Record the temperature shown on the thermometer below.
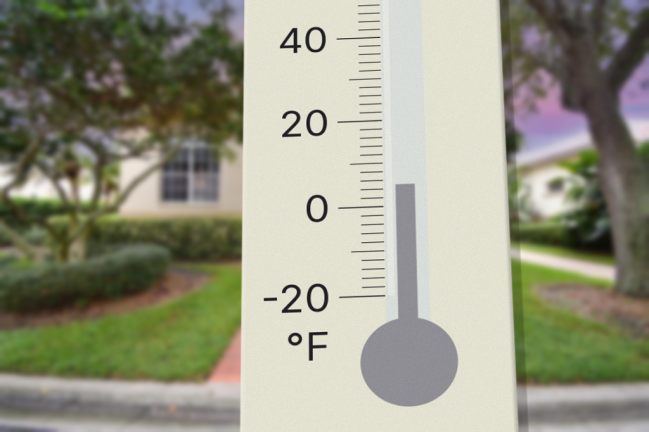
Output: 5 °F
